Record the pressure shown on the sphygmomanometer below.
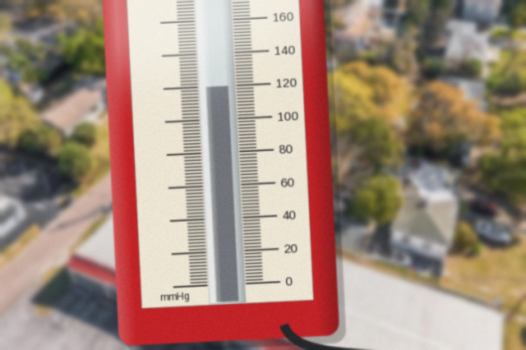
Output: 120 mmHg
